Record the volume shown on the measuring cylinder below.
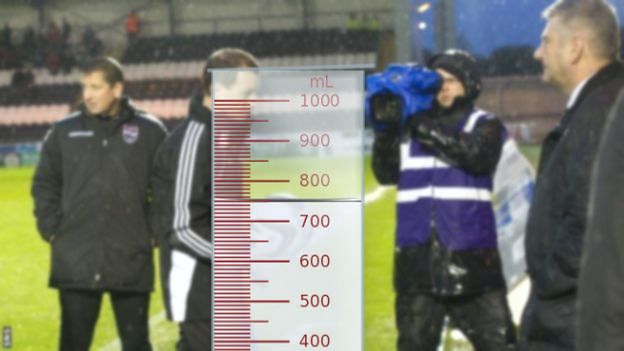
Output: 750 mL
